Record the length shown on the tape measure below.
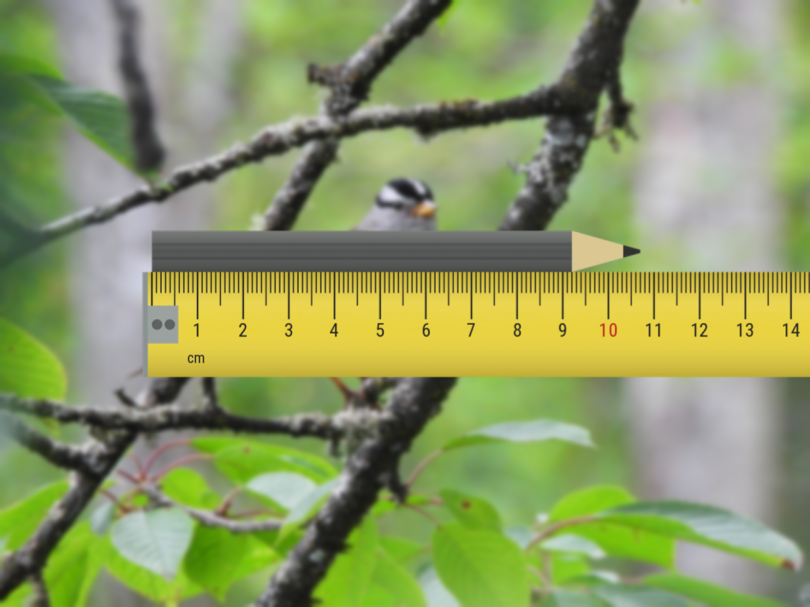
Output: 10.7 cm
